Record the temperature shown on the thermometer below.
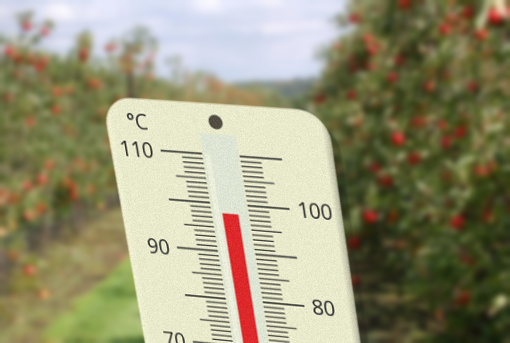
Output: 98 °C
